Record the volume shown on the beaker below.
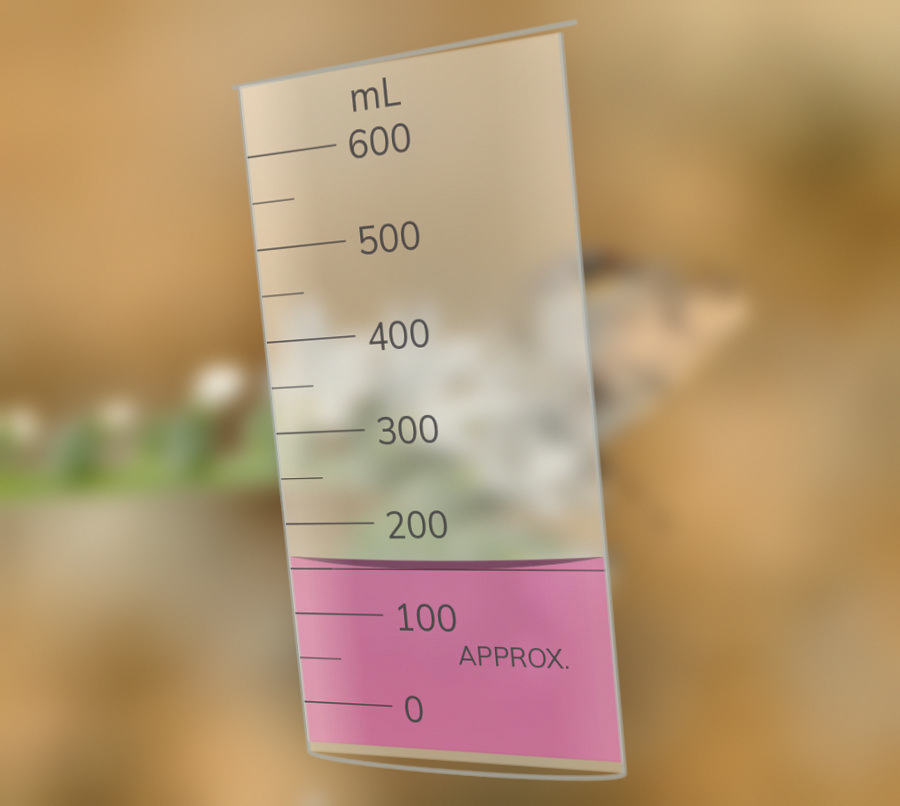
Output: 150 mL
